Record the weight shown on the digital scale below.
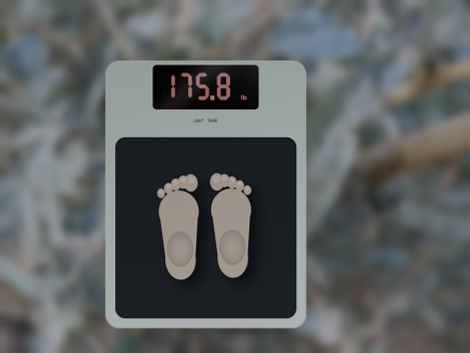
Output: 175.8 lb
